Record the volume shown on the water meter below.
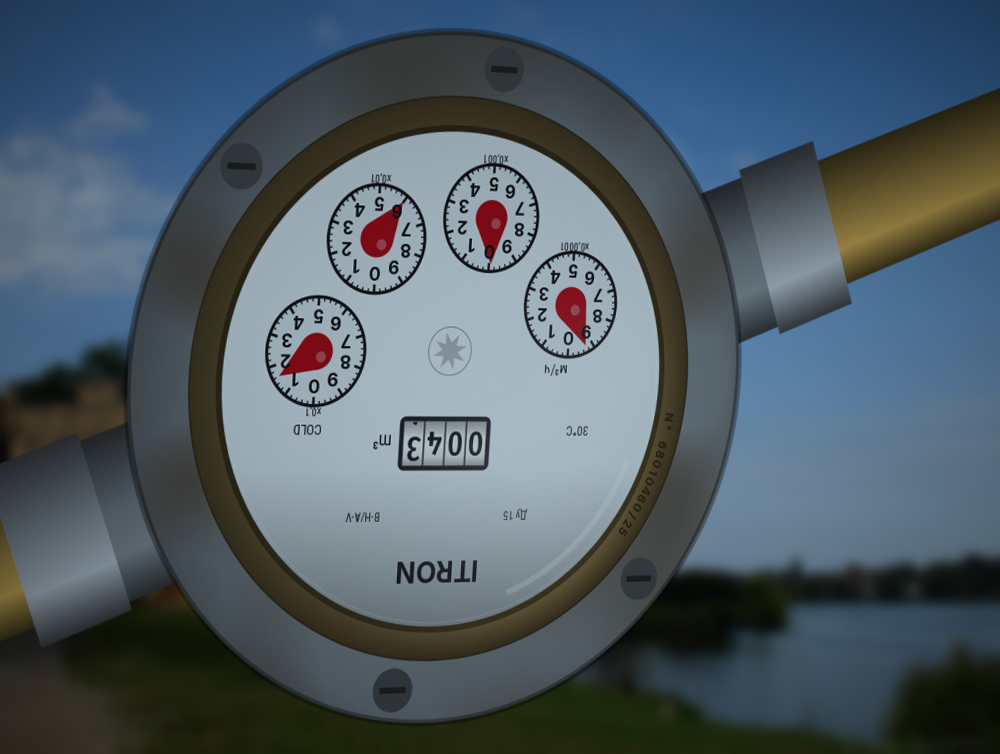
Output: 43.1599 m³
